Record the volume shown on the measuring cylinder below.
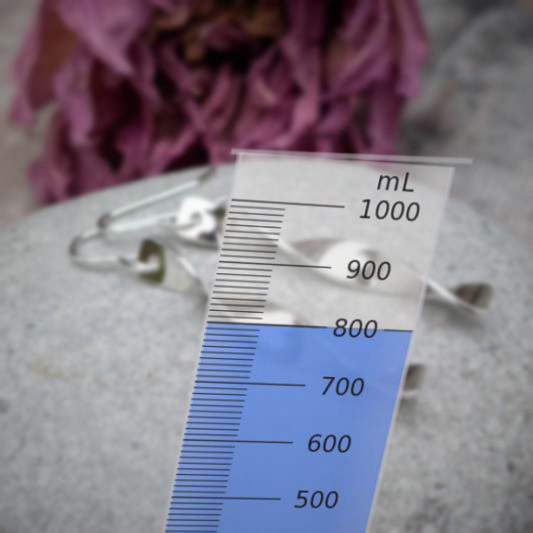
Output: 800 mL
